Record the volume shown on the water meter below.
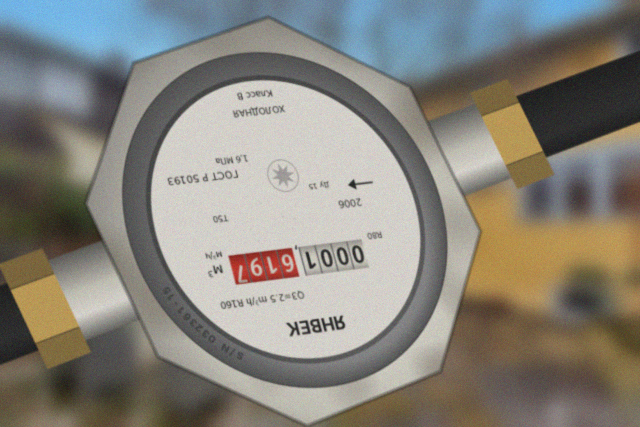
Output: 1.6197 m³
